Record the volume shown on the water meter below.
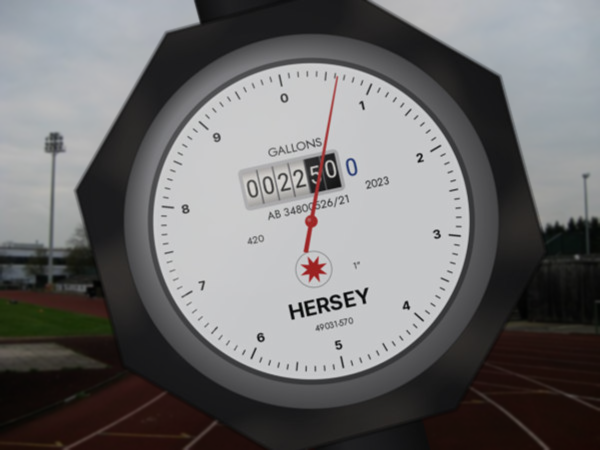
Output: 22500.6 gal
